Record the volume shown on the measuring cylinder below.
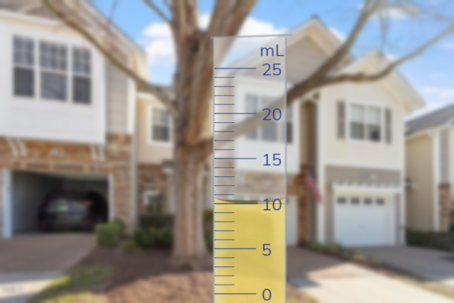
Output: 10 mL
